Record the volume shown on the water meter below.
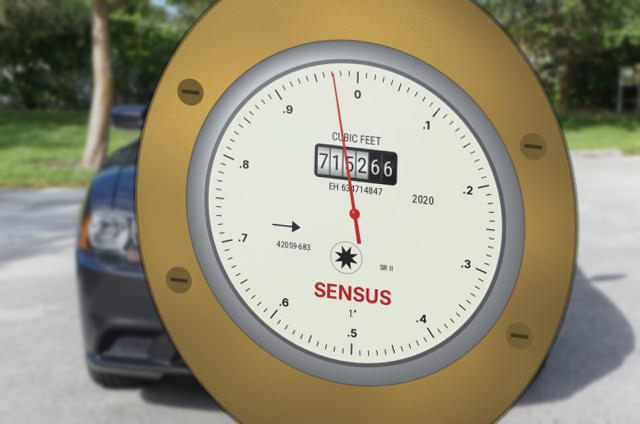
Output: 715265.97 ft³
